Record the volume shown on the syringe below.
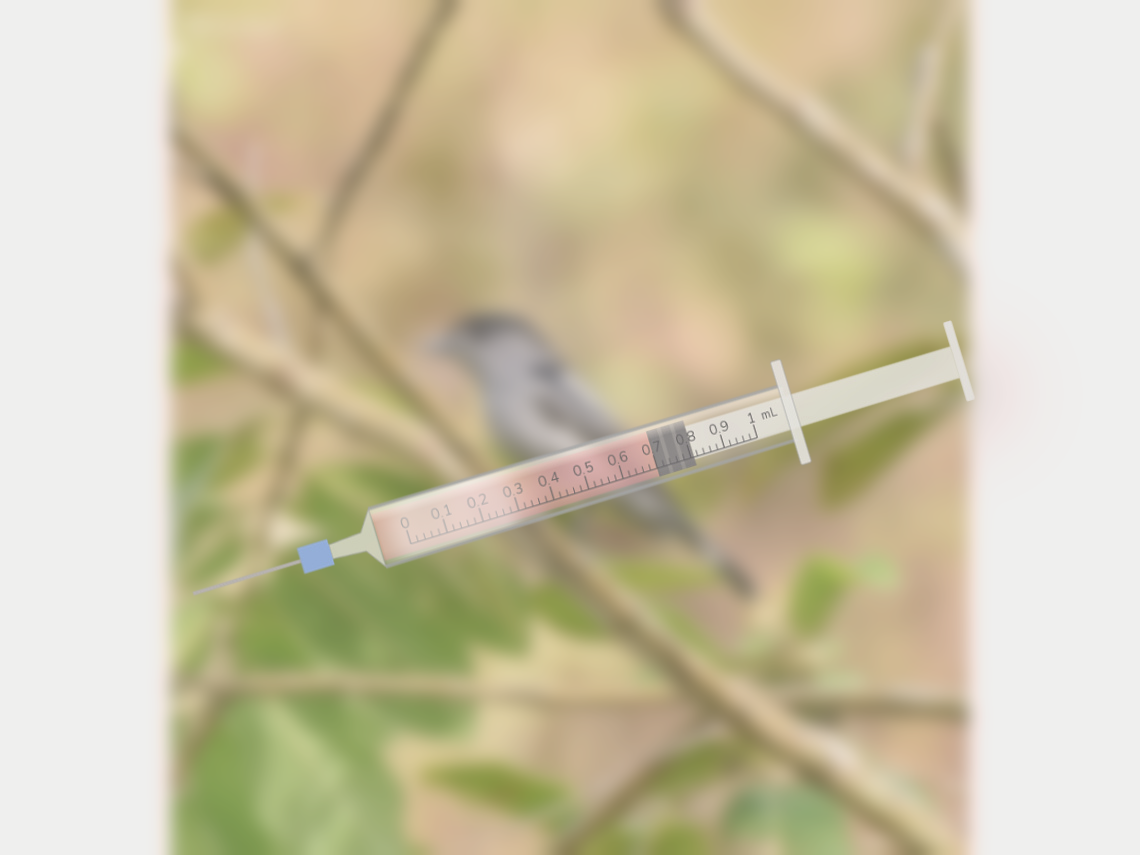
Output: 0.7 mL
